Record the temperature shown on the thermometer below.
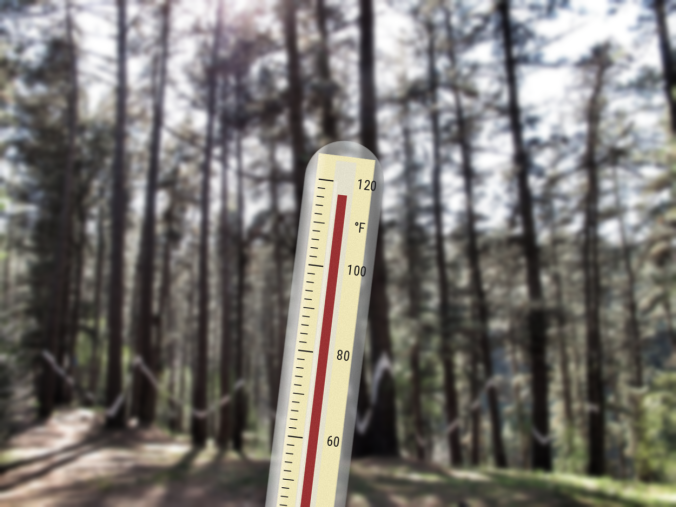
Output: 117 °F
